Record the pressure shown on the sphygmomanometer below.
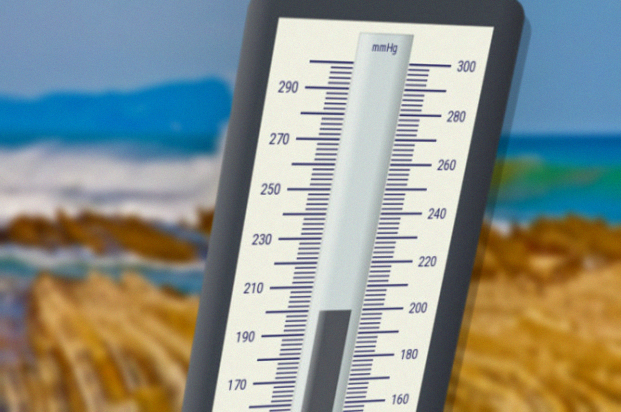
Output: 200 mmHg
